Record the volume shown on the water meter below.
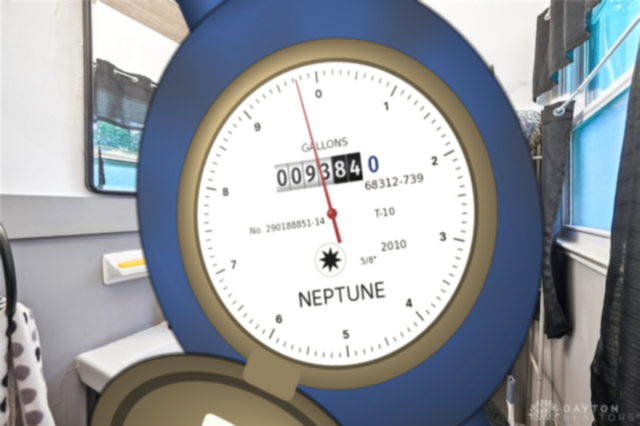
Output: 93839.7 gal
